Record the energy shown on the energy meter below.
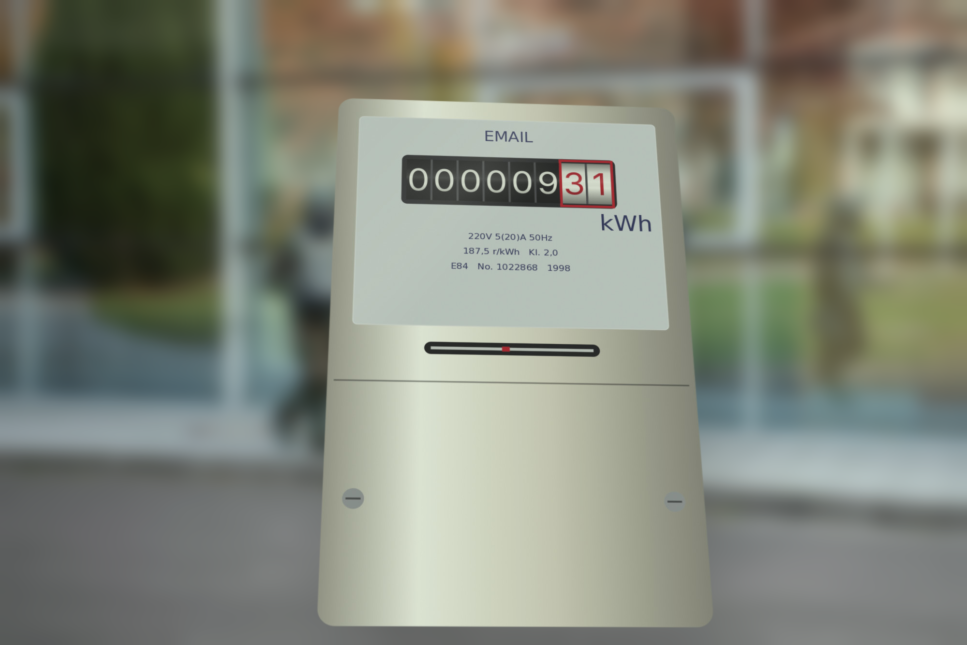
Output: 9.31 kWh
